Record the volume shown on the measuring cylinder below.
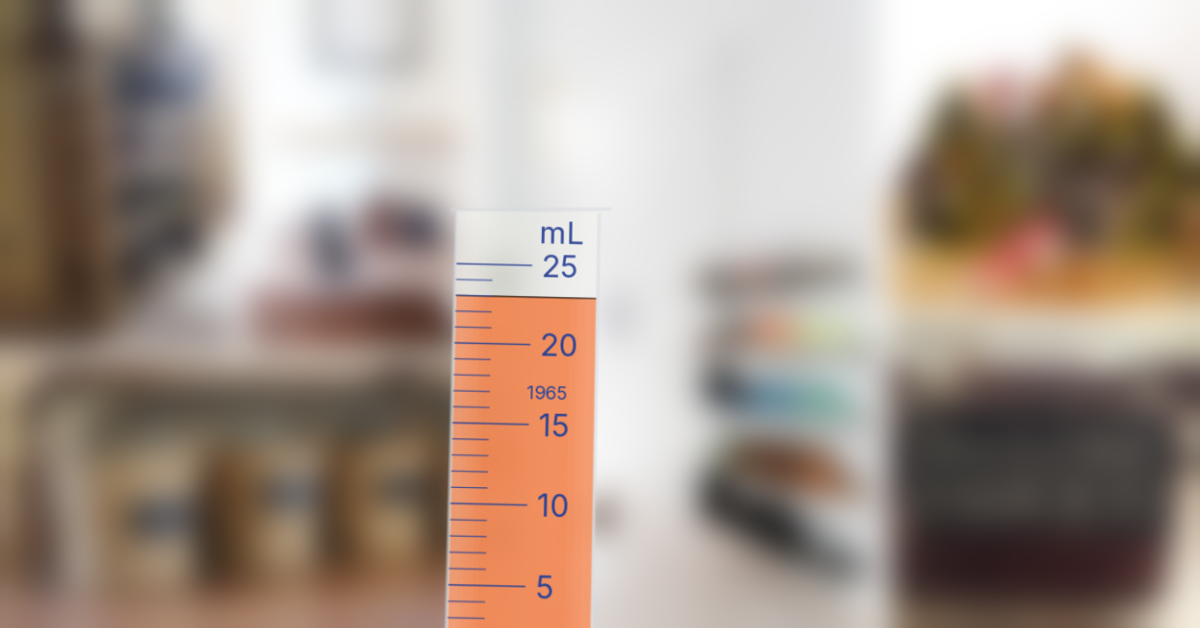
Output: 23 mL
